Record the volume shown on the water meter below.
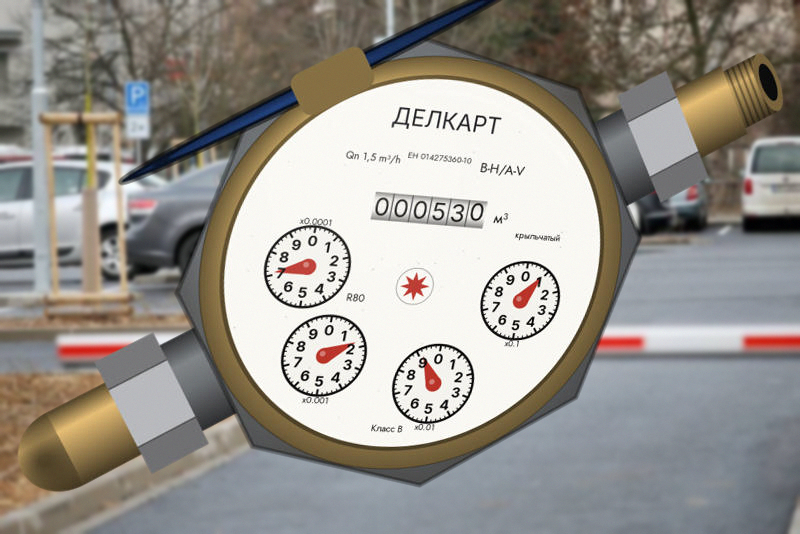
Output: 530.0917 m³
